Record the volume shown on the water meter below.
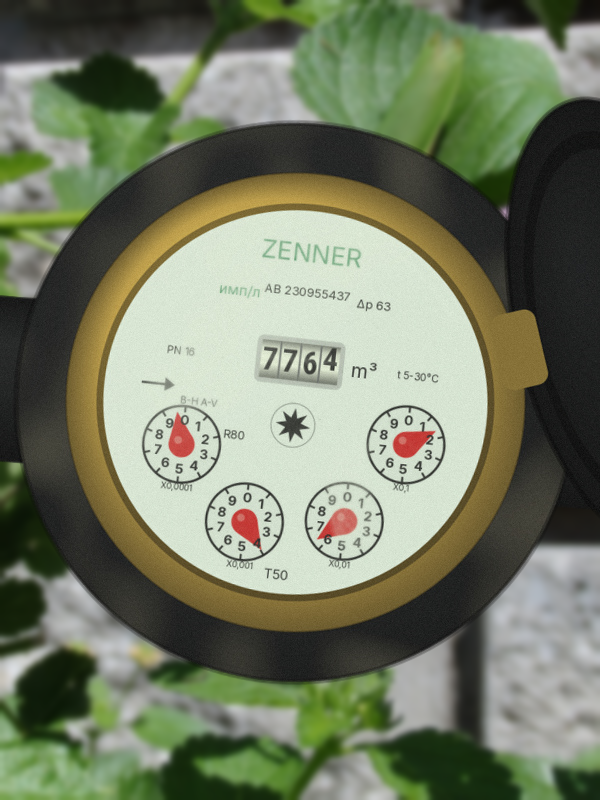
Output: 7764.1639 m³
